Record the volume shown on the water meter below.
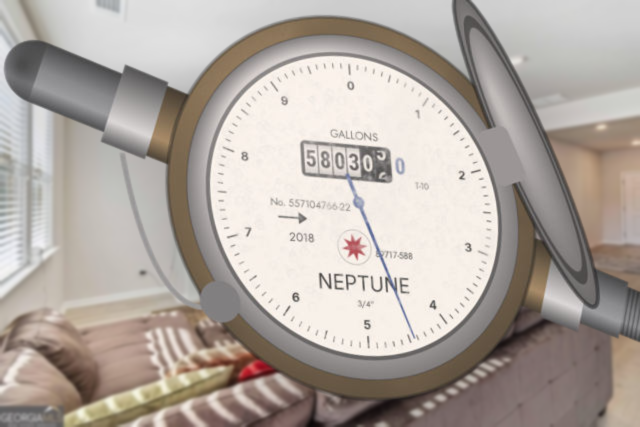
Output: 5803054.4 gal
